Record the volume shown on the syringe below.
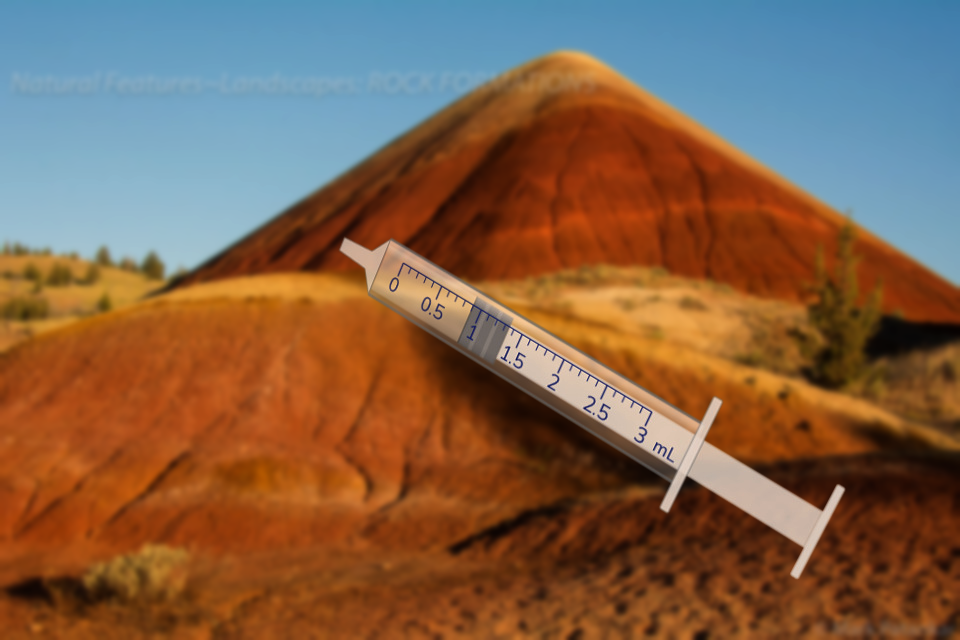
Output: 0.9 mL
